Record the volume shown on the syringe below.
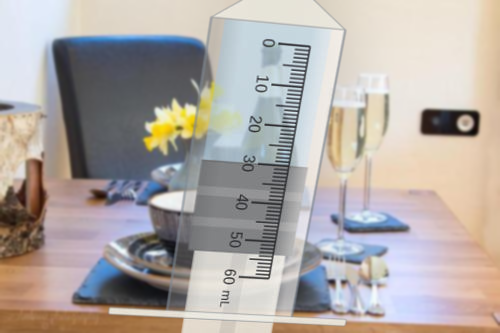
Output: 30 mL
